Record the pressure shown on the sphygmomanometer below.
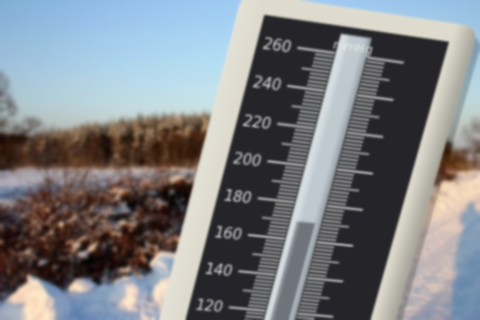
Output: 170 mmHg
